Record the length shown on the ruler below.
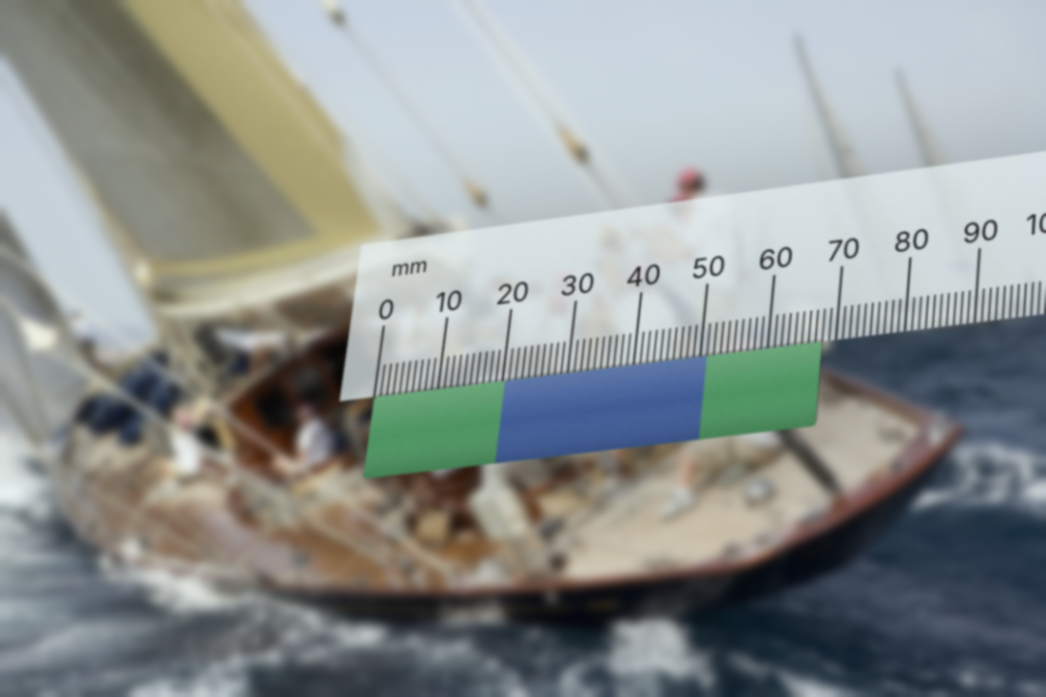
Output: 68 mm
